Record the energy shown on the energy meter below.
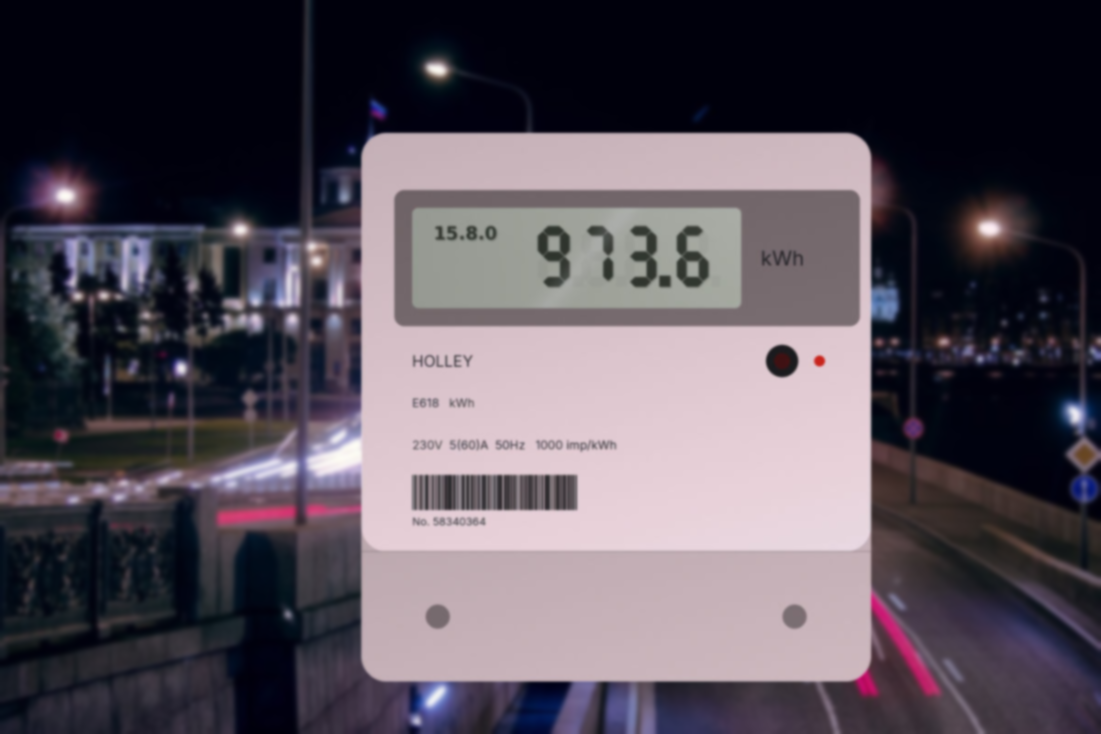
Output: 973.6 kWh
